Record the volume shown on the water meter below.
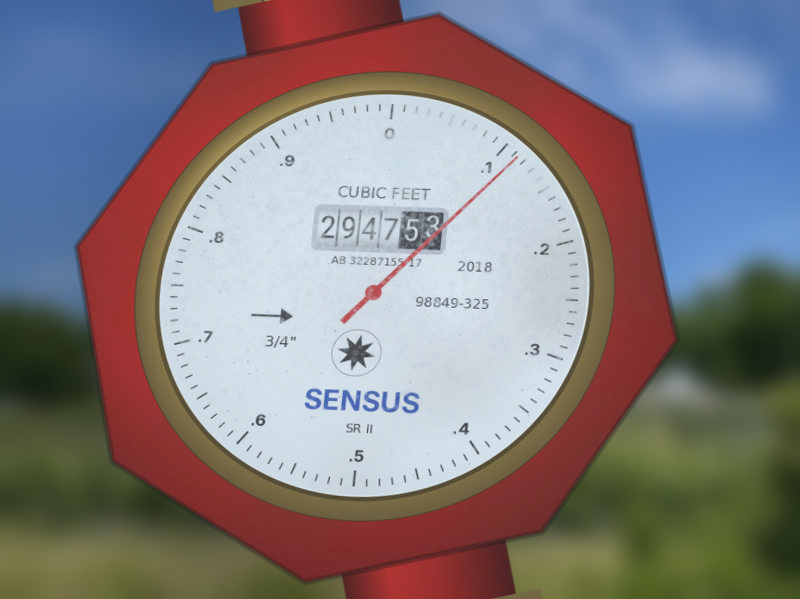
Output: 294753.11 ft³
